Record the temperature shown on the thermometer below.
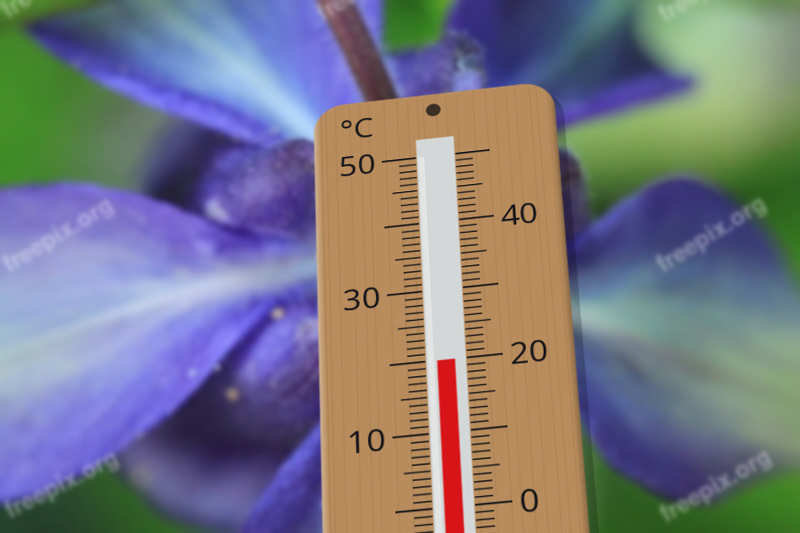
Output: 20 °C
